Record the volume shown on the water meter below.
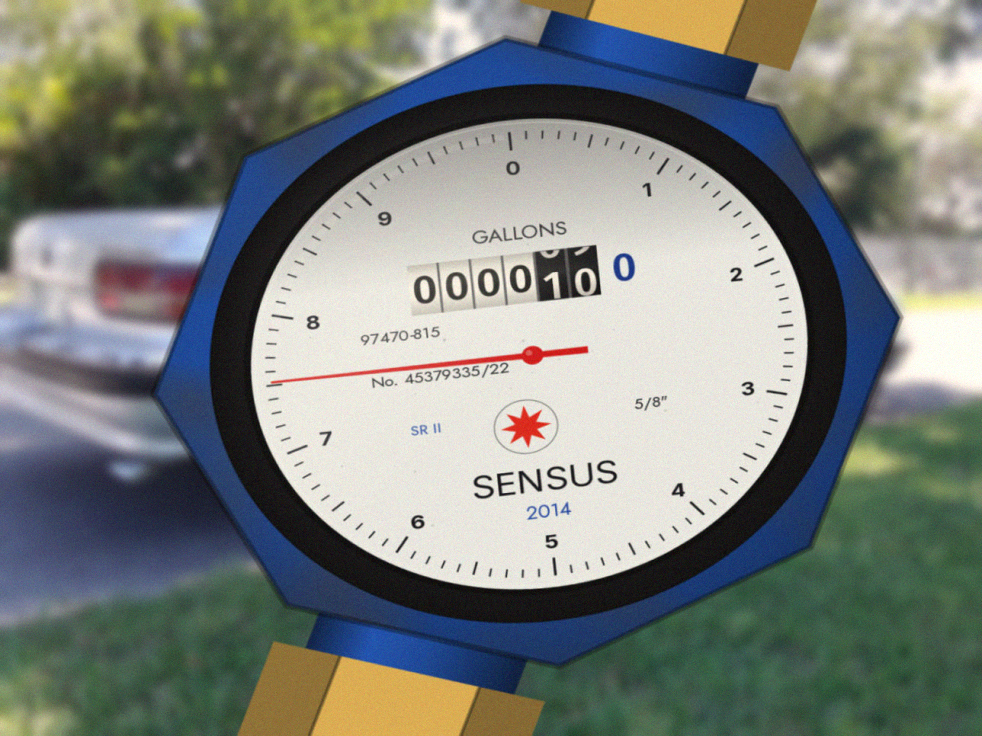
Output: 97.5 gal
